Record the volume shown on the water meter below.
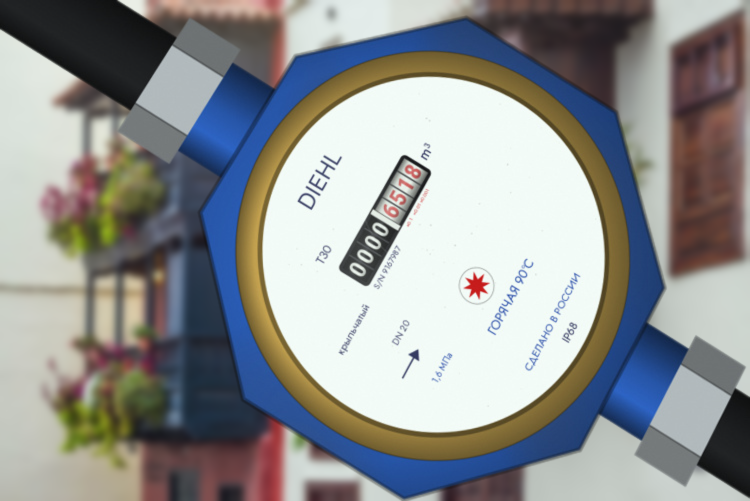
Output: 0.6518 m³
